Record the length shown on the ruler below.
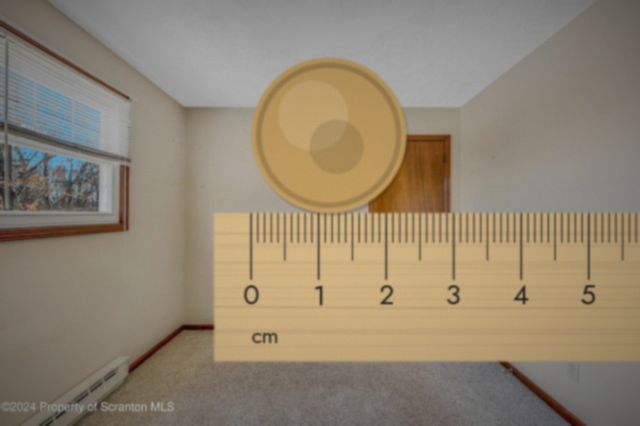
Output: 2.3 cm
